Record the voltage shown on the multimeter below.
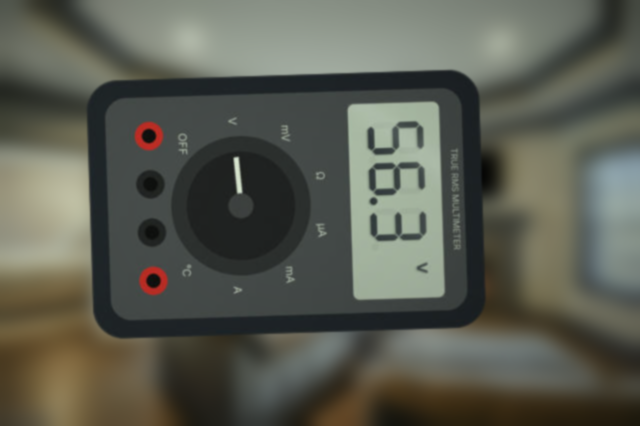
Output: 56.3 V
